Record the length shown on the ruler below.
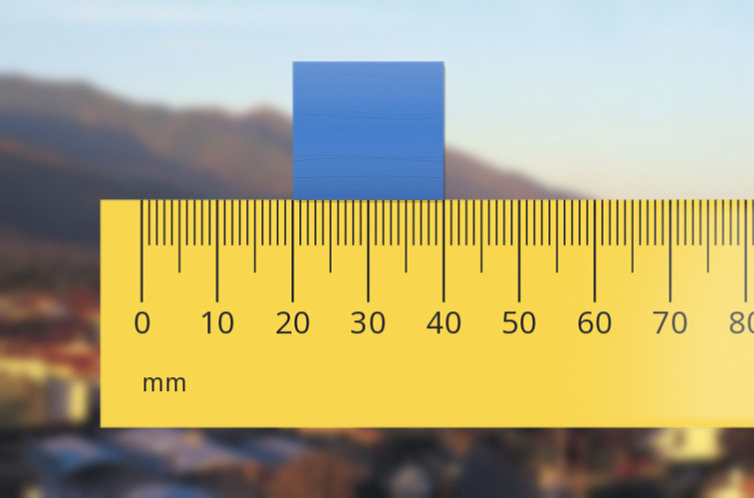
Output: 20 mm
